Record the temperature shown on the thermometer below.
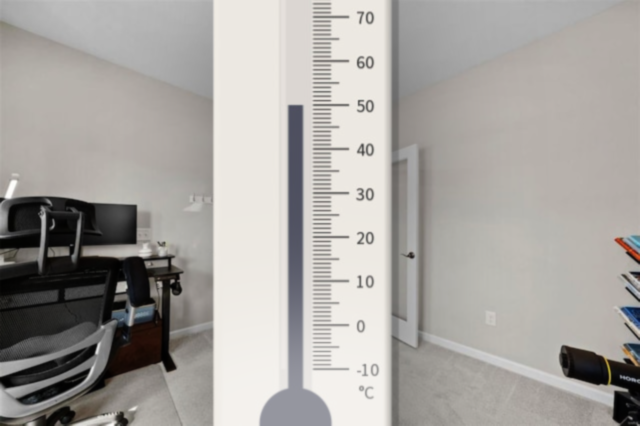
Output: 50 °C
